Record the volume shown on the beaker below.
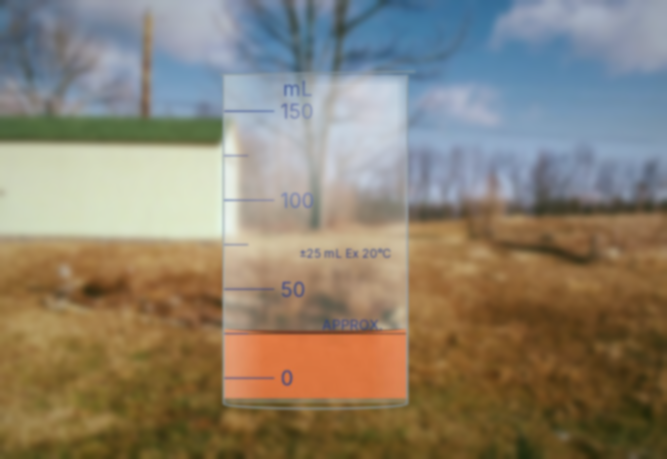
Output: 25 mL
